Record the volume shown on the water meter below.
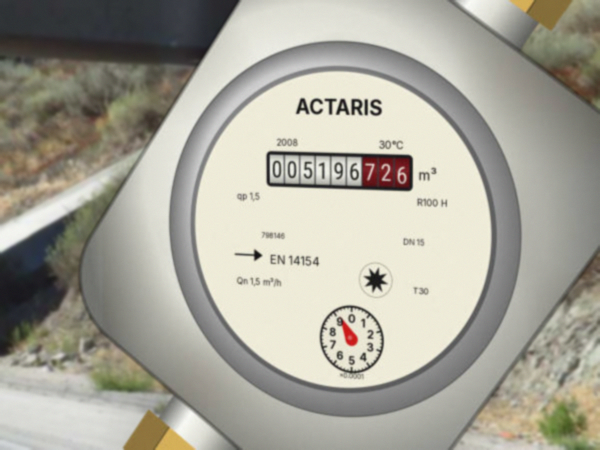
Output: 5196.7259 m³
